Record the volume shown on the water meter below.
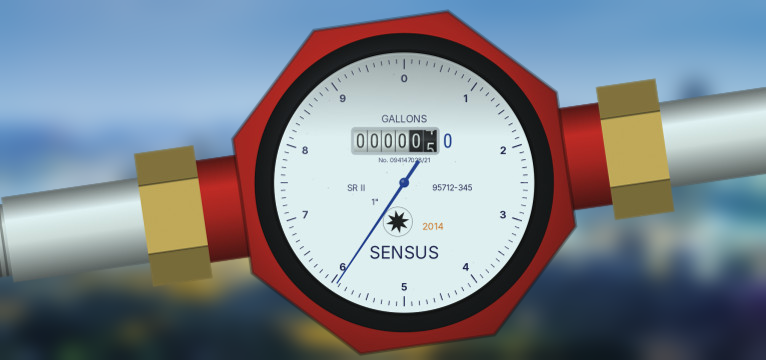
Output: 45.9 gal
